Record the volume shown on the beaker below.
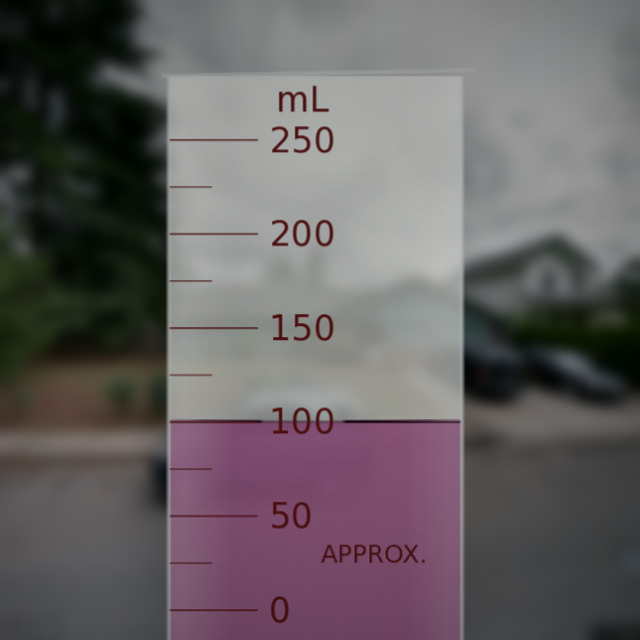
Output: 100 mL
